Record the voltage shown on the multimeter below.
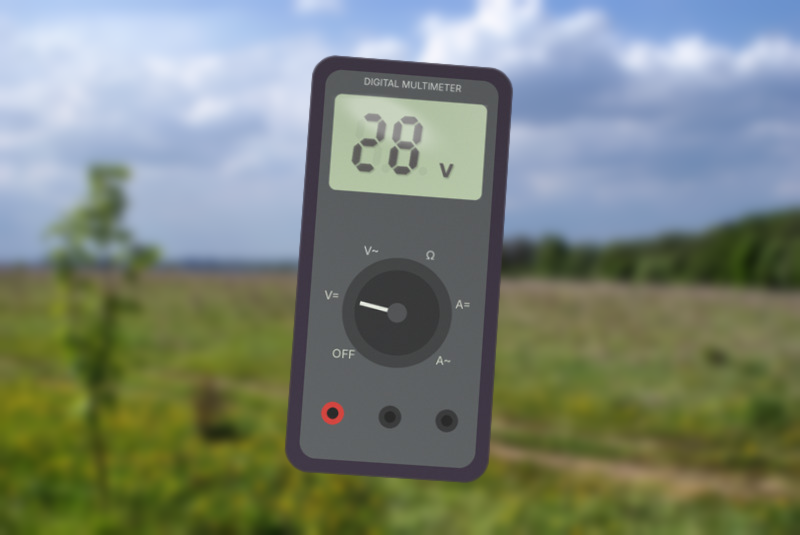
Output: 28 V
